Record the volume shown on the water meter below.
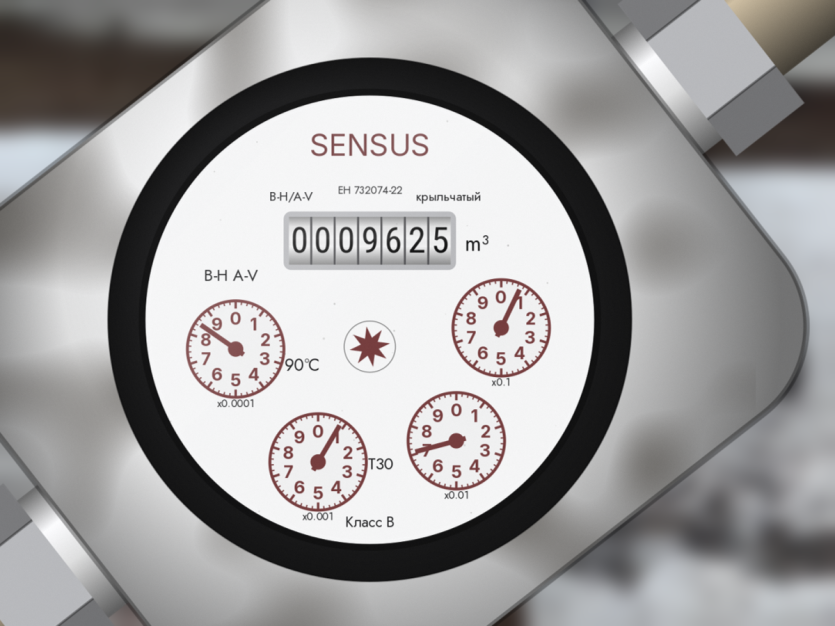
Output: 9625.0708 m³
